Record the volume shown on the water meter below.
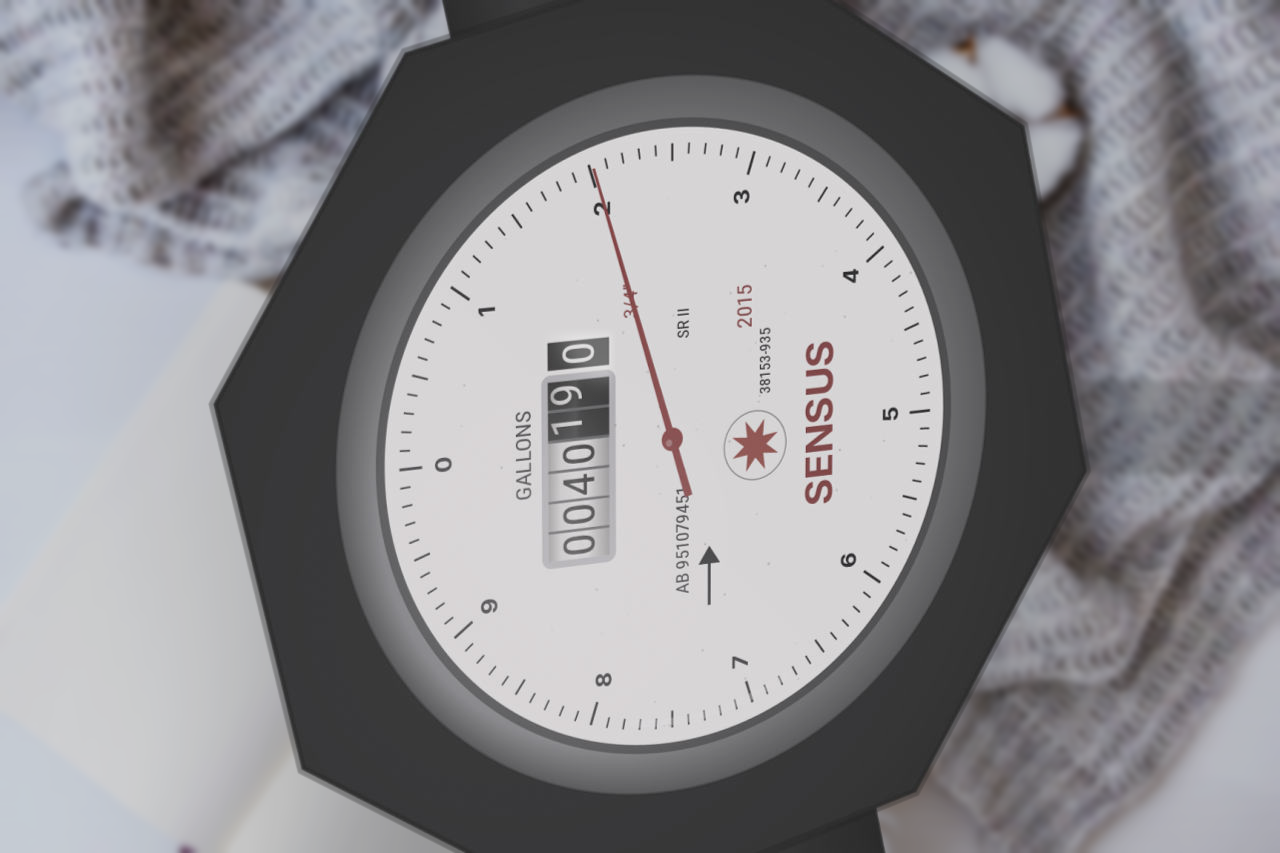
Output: 40192.0 gal
